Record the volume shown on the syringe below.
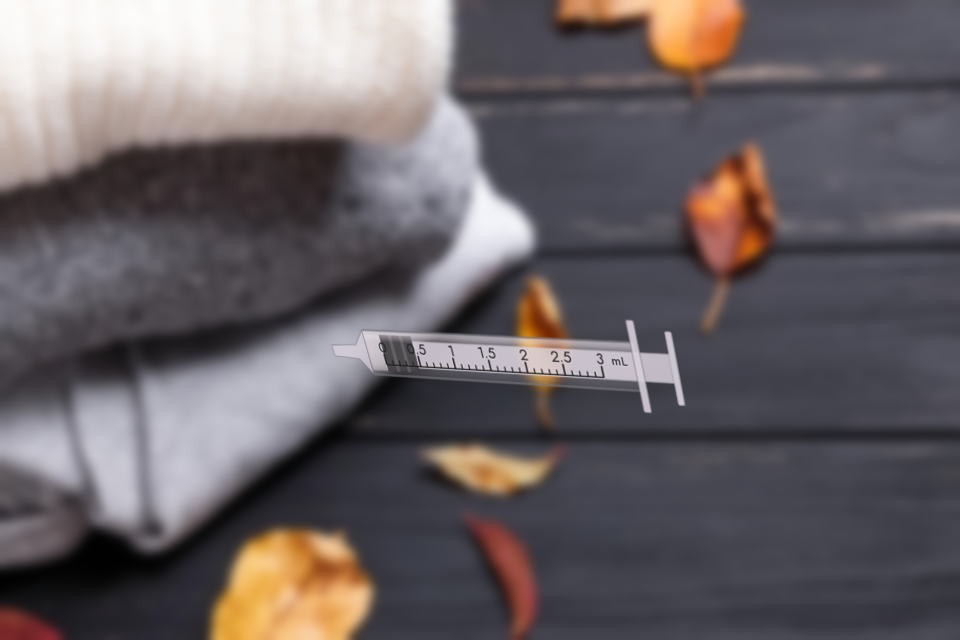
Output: 0 mL
